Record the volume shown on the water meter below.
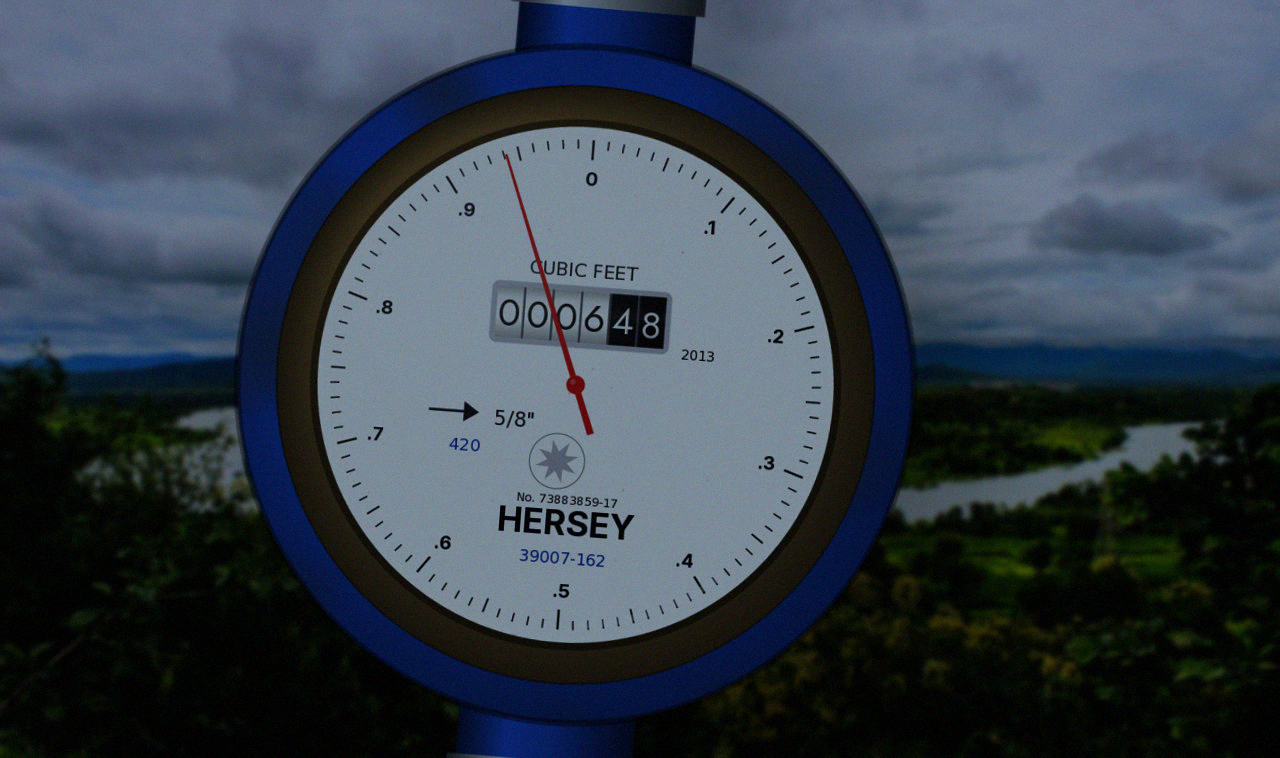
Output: 647.94 ft³
